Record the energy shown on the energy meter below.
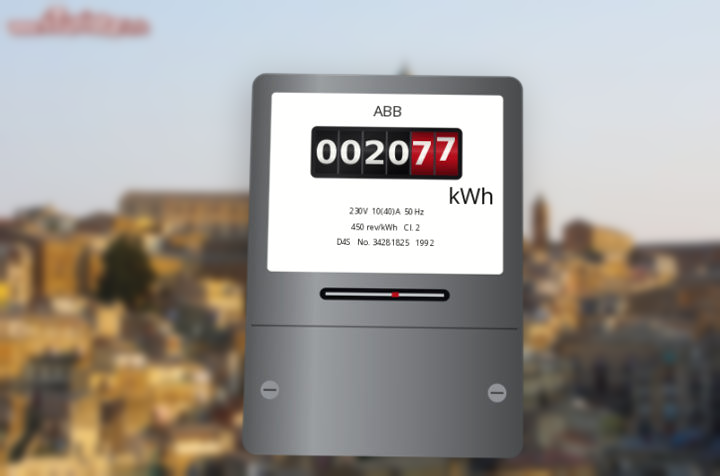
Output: 20.77 kWh
